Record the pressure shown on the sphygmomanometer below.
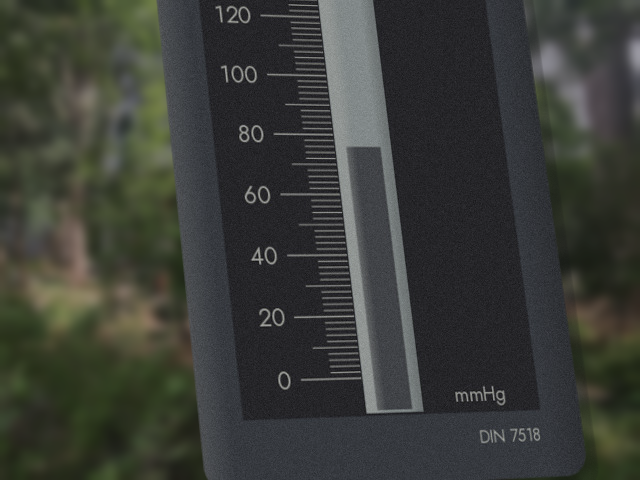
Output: 76 mmHg
